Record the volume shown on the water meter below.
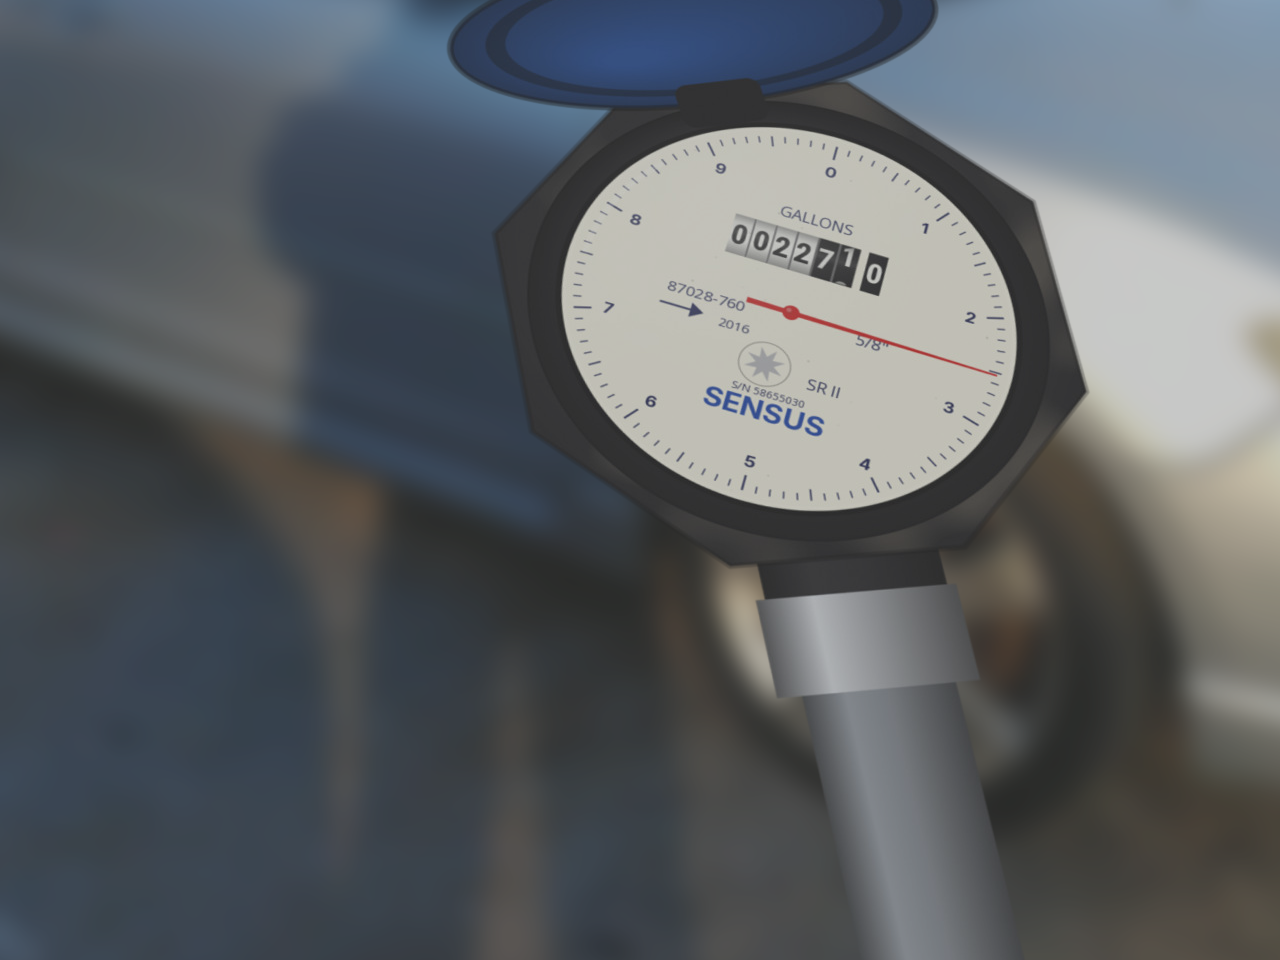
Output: 22712.5 gal
